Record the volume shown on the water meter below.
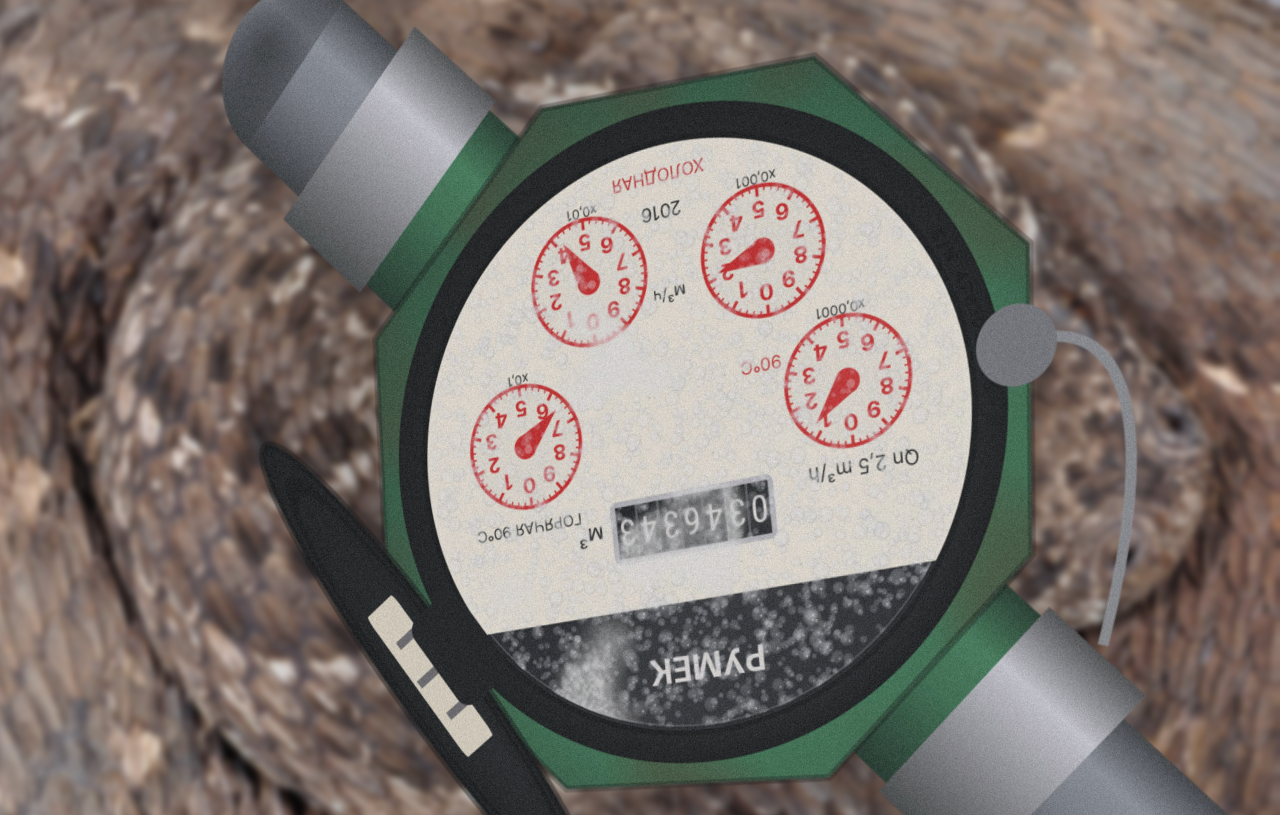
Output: 346343.6421 m³
